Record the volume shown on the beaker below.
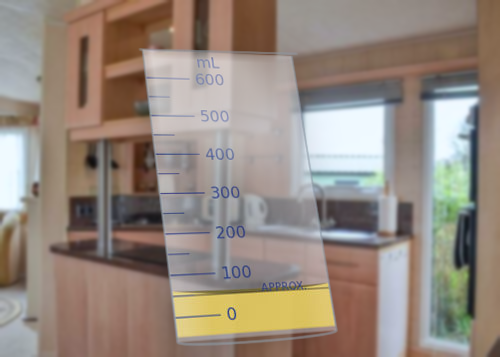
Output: 50 mL
